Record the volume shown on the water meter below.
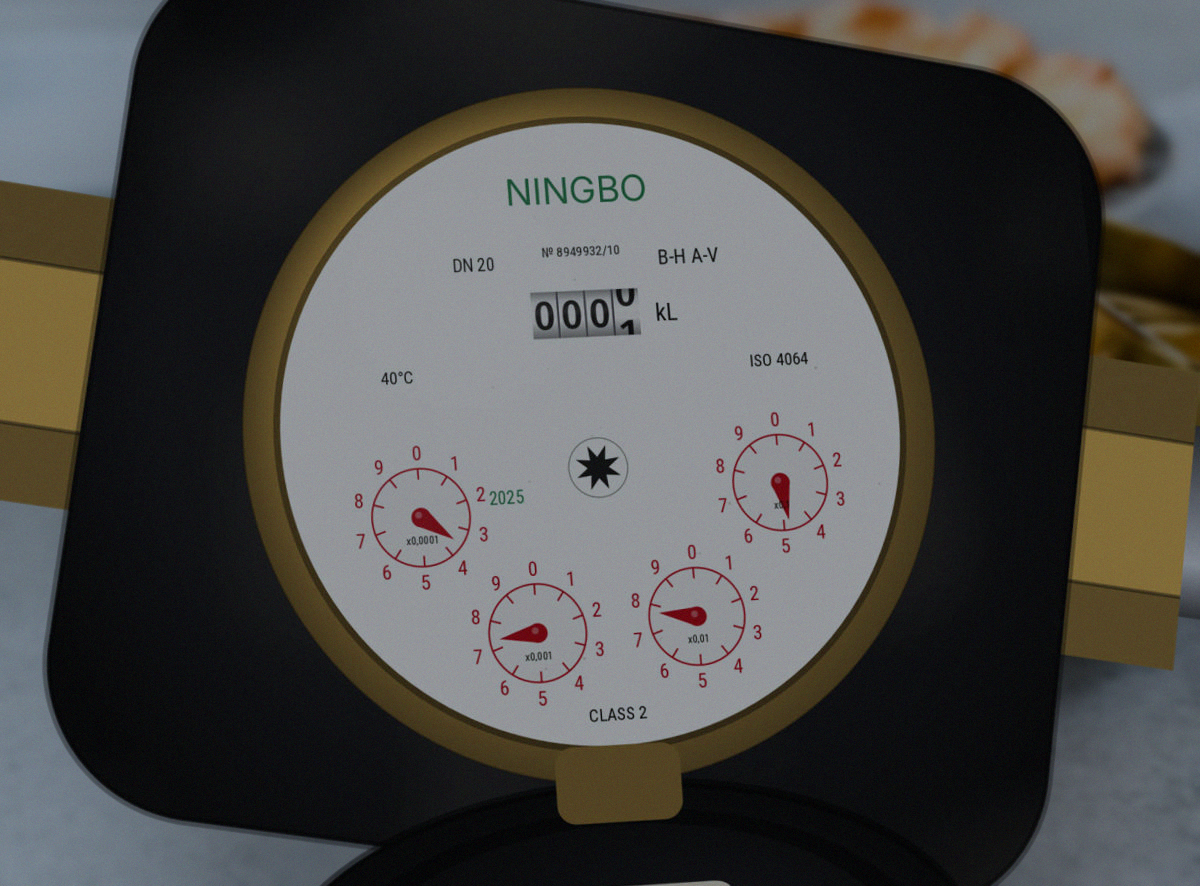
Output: 0.4773 kL
